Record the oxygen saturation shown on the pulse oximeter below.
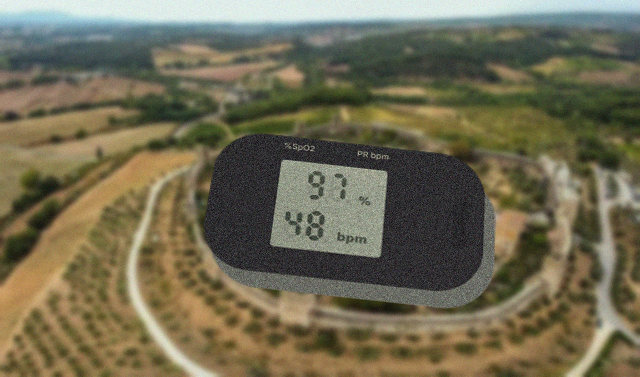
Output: 97 %
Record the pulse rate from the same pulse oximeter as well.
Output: 48 bpm
